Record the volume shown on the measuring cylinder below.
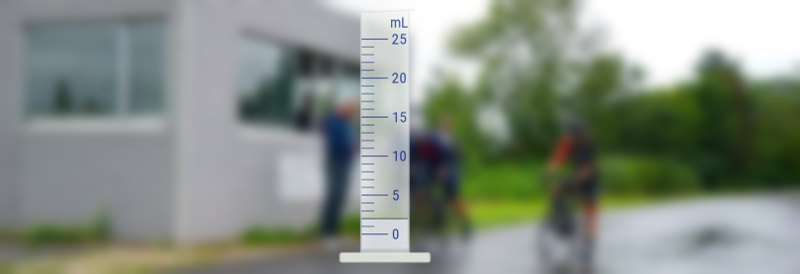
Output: 2 mL
